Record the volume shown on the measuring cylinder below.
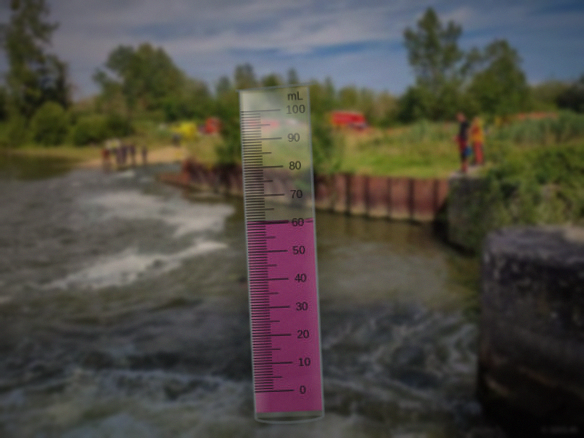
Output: 60 mL
